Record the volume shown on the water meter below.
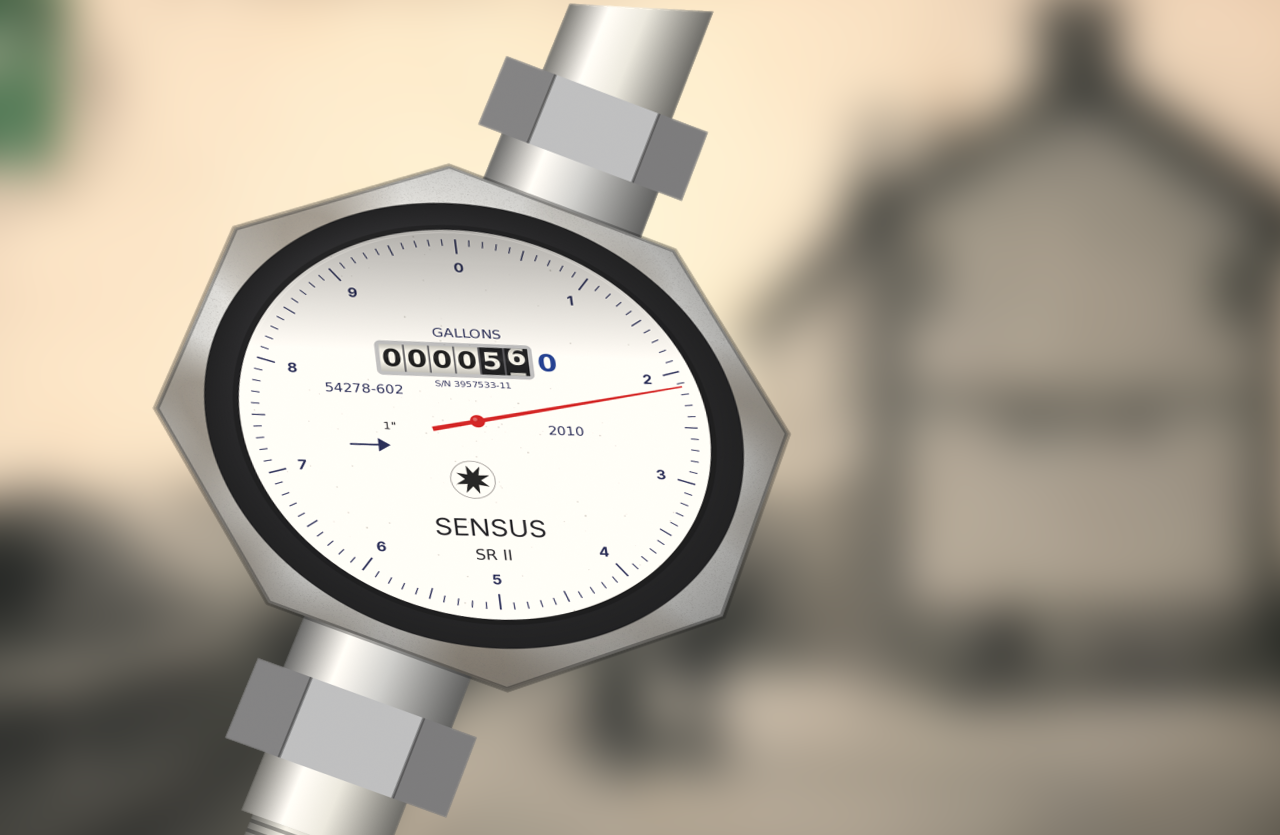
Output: 562.1 gal
